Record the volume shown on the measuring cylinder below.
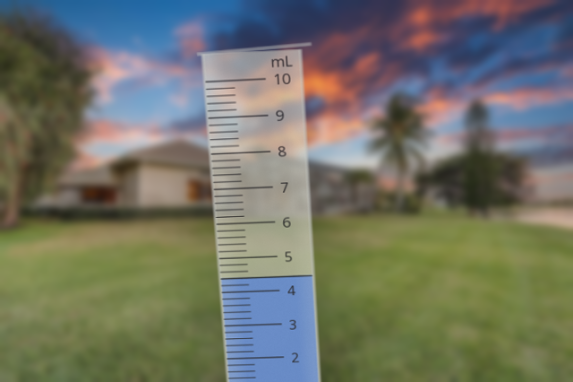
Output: 4.4 mL
